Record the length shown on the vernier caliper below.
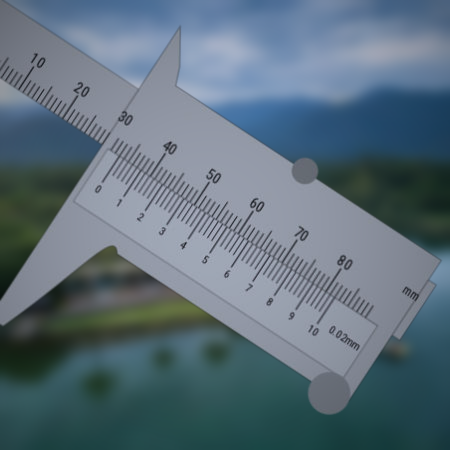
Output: 33.0 mm
